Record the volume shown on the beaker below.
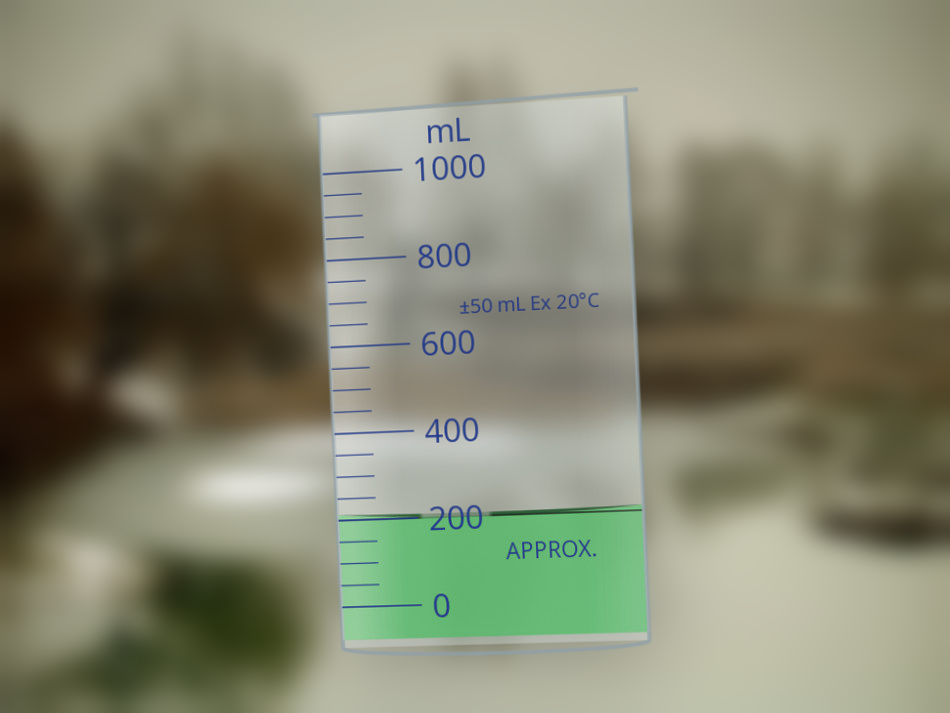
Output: 200 mL
